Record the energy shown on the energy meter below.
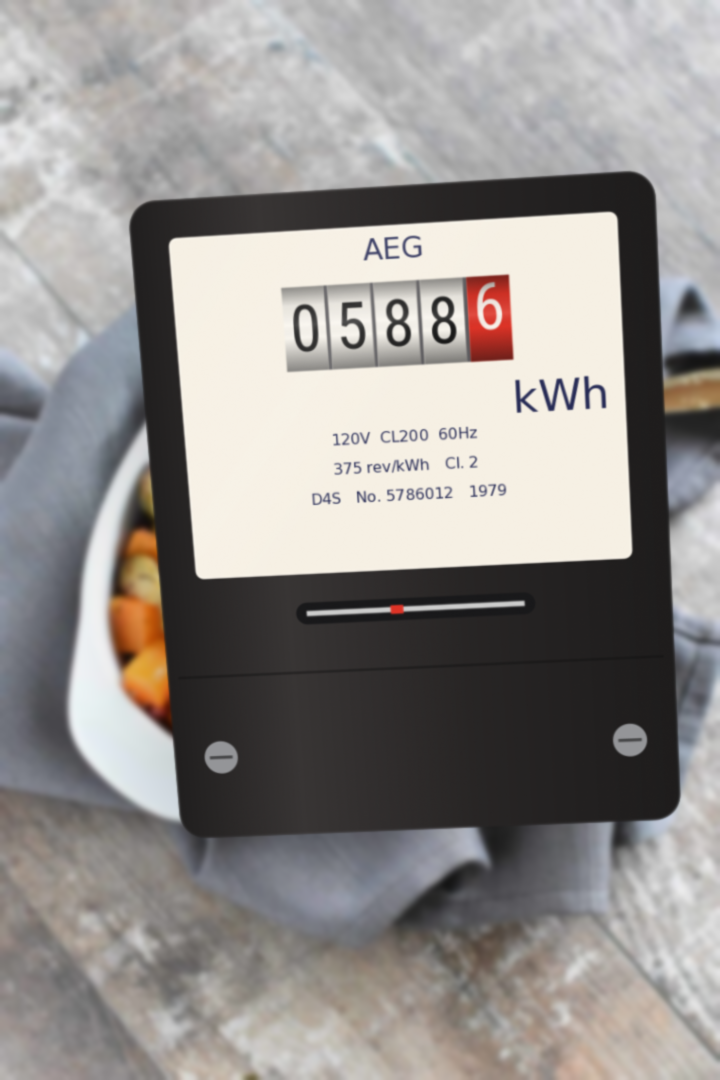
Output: 588.6 kWh
